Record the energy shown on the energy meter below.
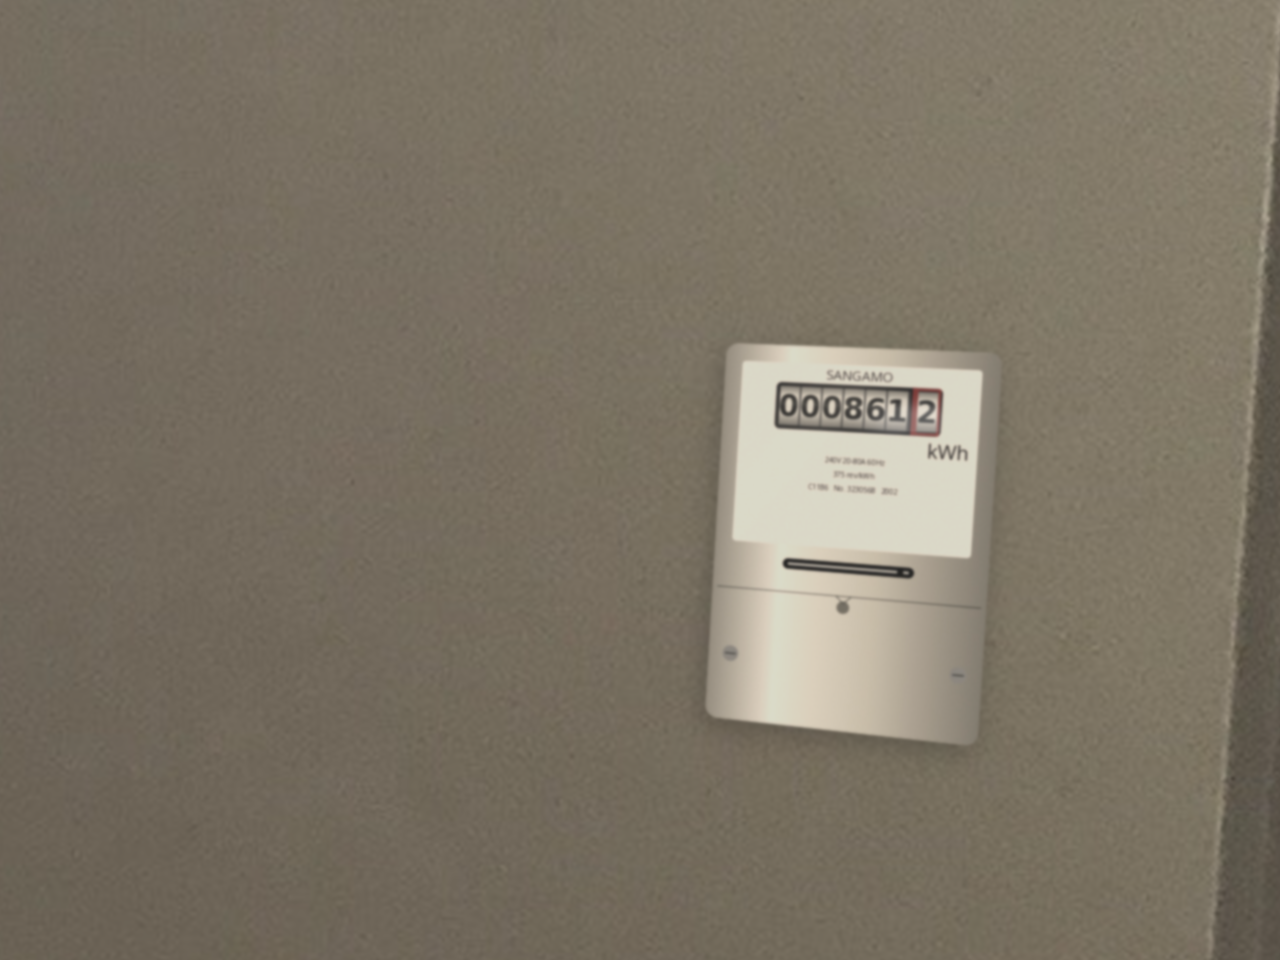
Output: 861.2 kWh
